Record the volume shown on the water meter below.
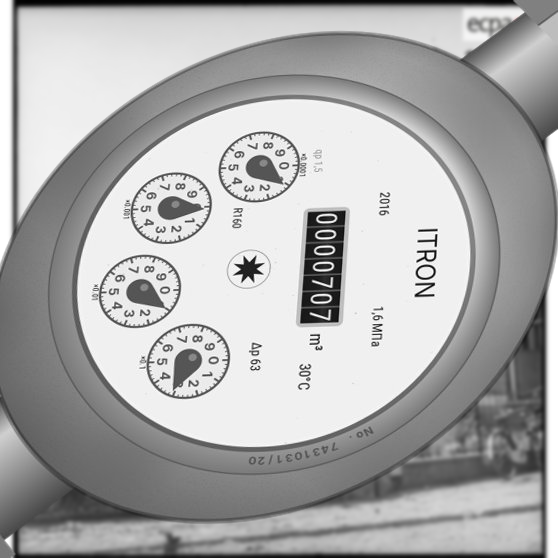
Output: 707.3101 m³
